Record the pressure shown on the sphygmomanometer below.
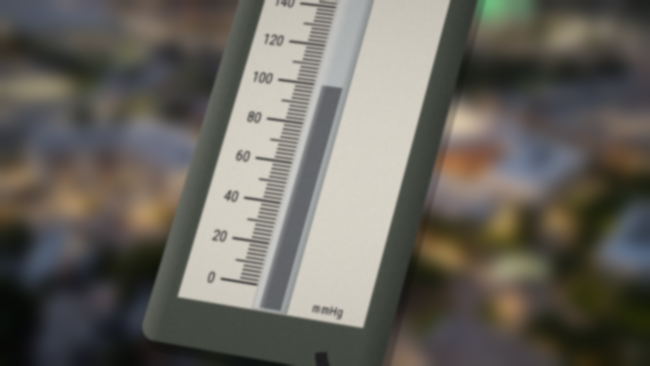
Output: 100 mmHg
